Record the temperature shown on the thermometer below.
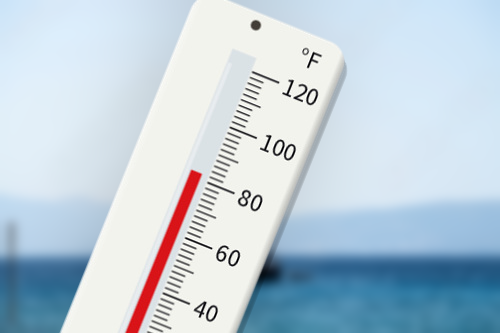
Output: 82 °F
